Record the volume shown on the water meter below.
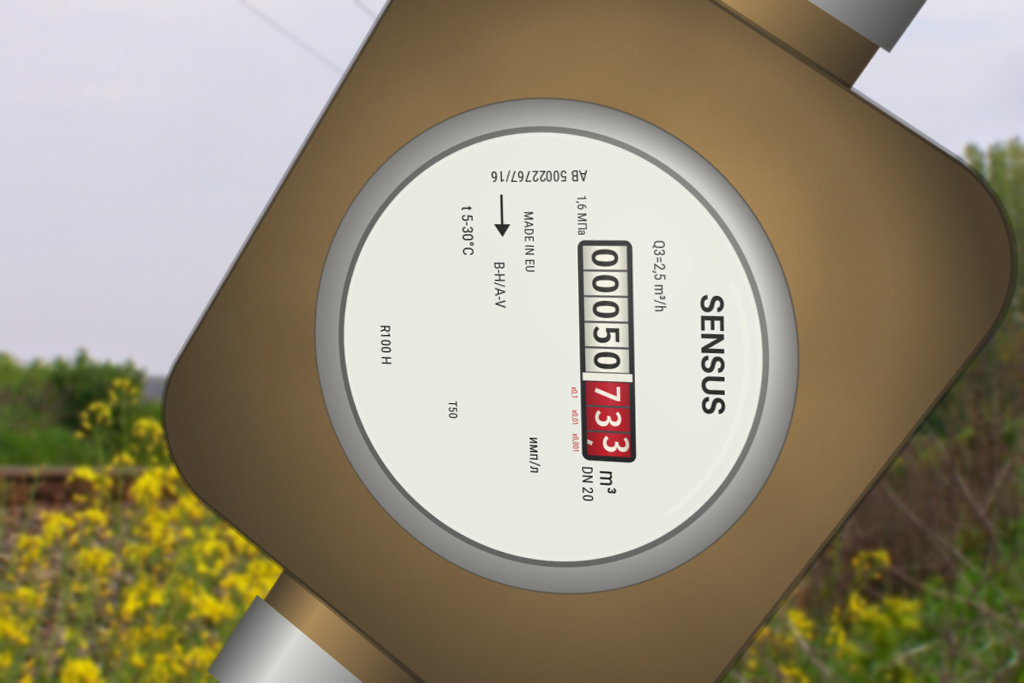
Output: 50.733 m³
